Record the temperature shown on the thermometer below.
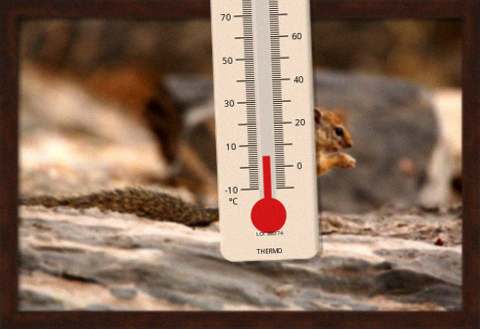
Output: 5 °C
